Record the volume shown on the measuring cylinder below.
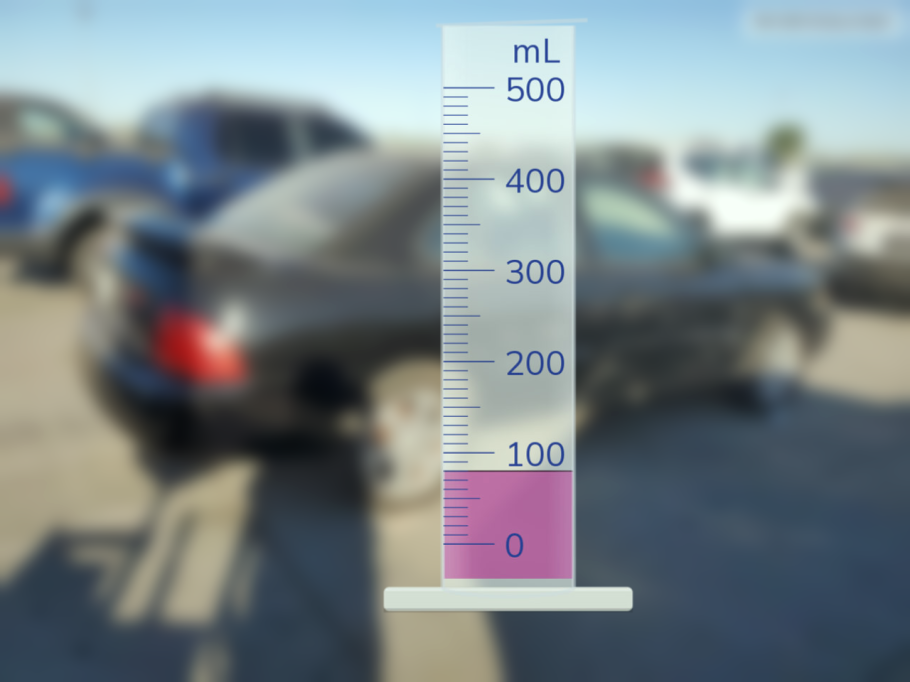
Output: 80 mL
